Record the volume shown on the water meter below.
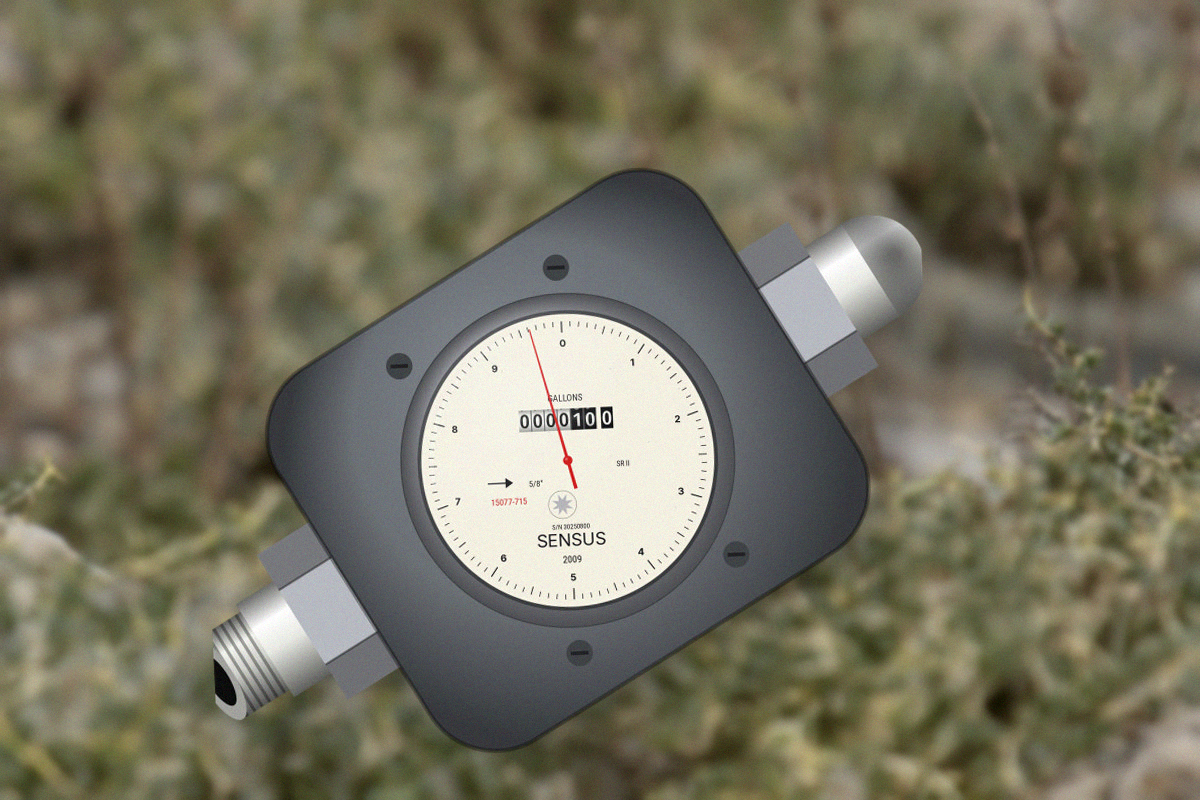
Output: 99.6 gal
